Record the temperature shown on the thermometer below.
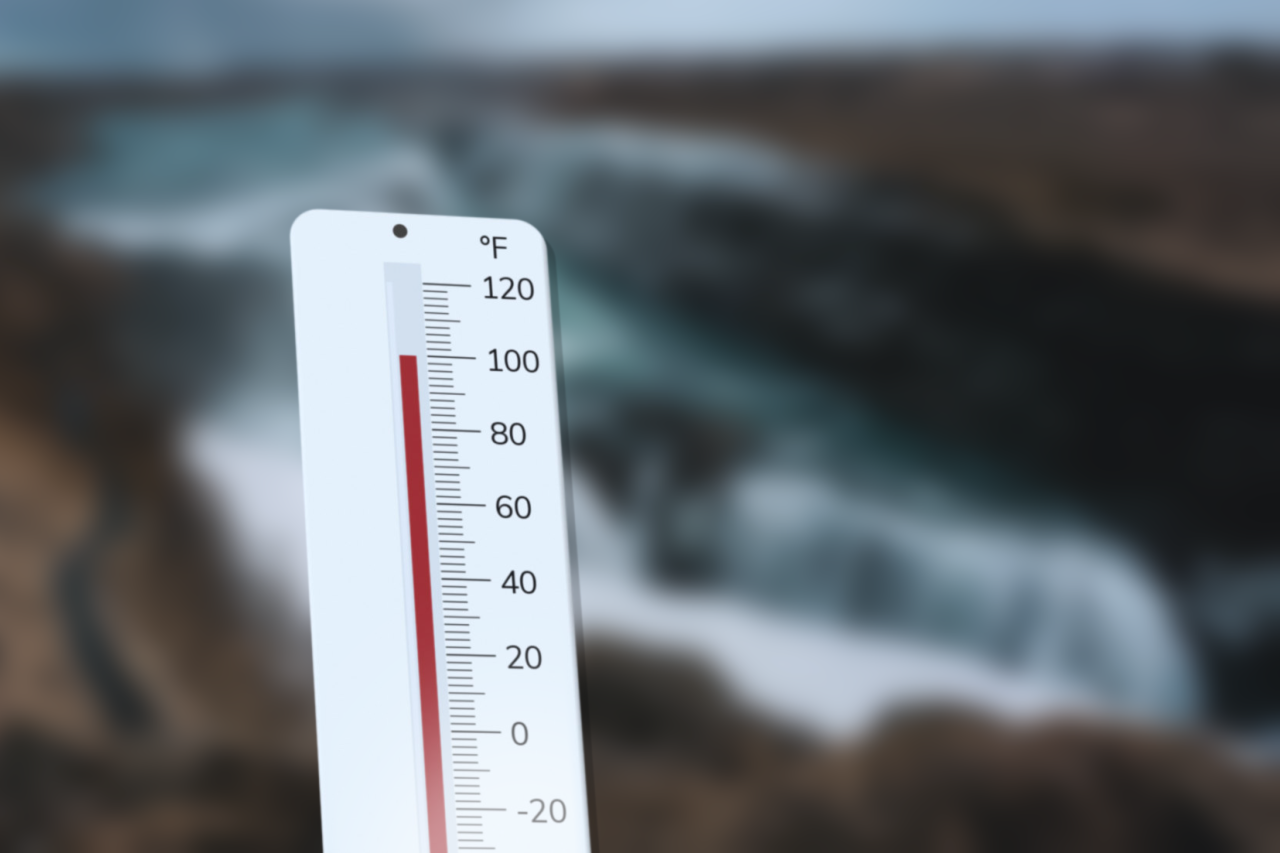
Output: 100 °F
